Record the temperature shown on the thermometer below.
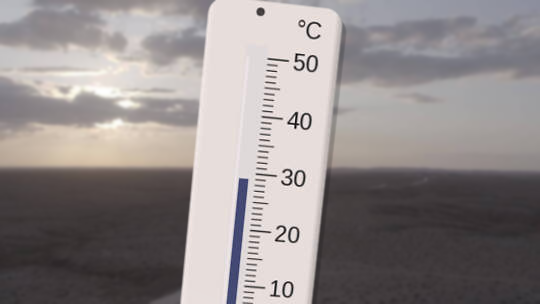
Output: 29 °C
